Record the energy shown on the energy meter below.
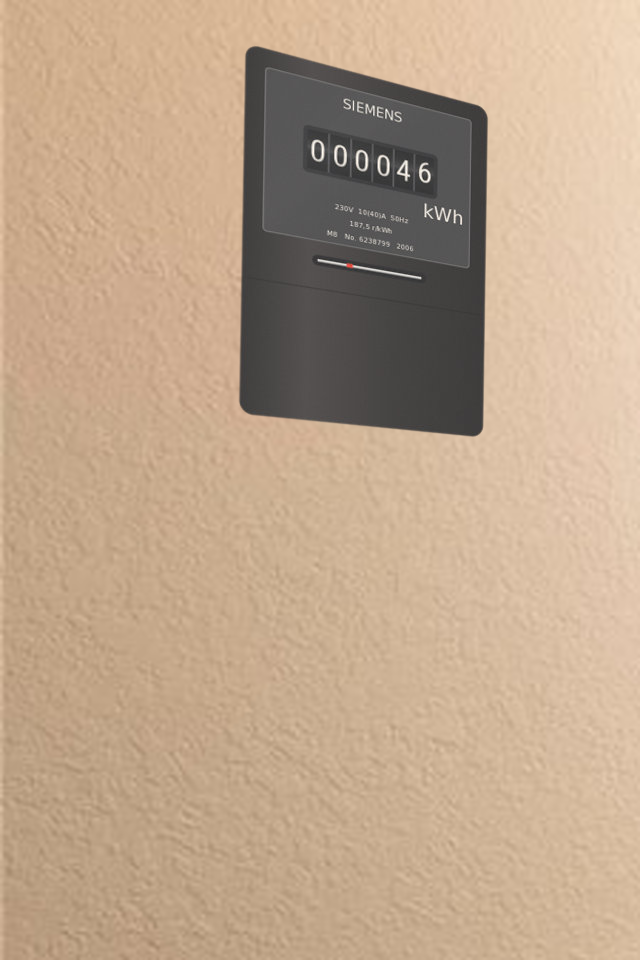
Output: 46 kWh
